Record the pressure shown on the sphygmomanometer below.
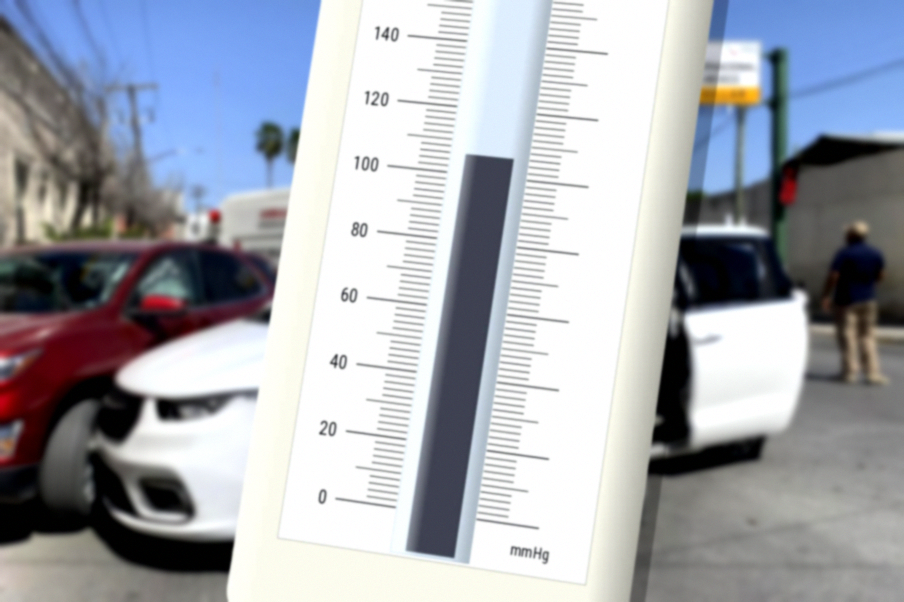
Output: 106 mmHg
